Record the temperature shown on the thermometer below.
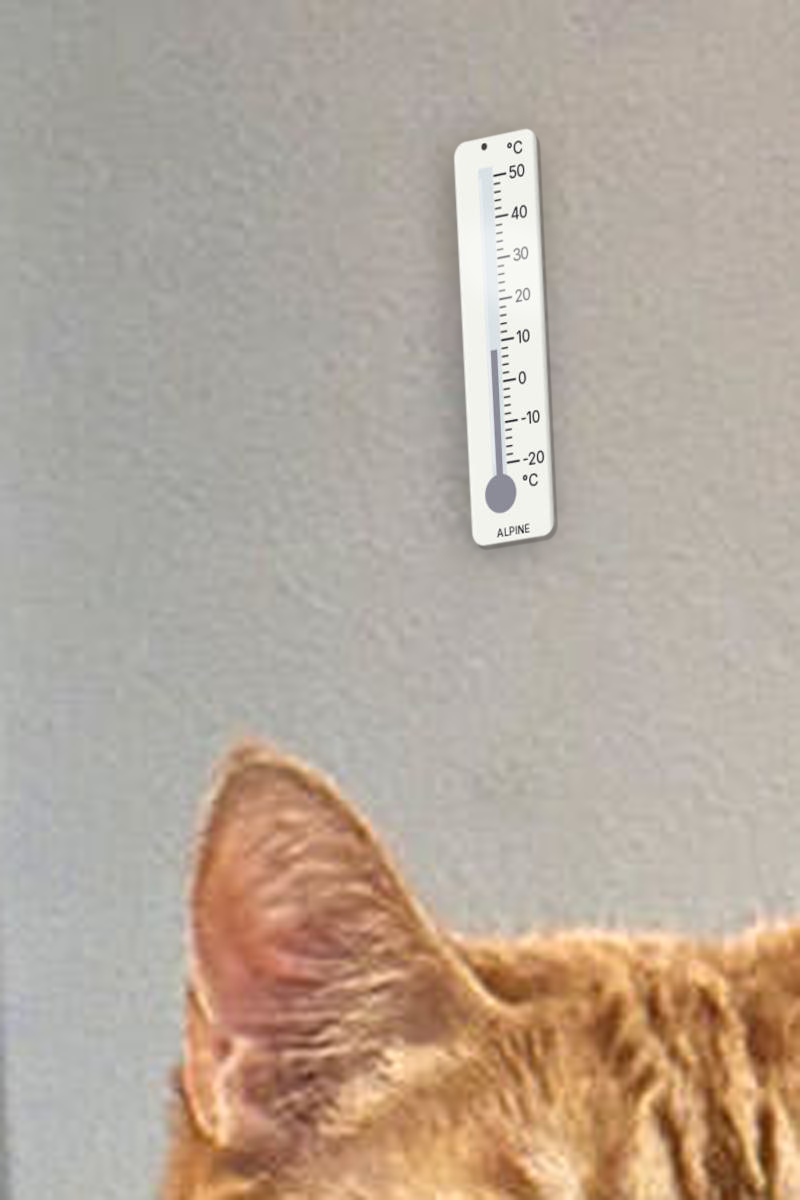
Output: 8 °C
